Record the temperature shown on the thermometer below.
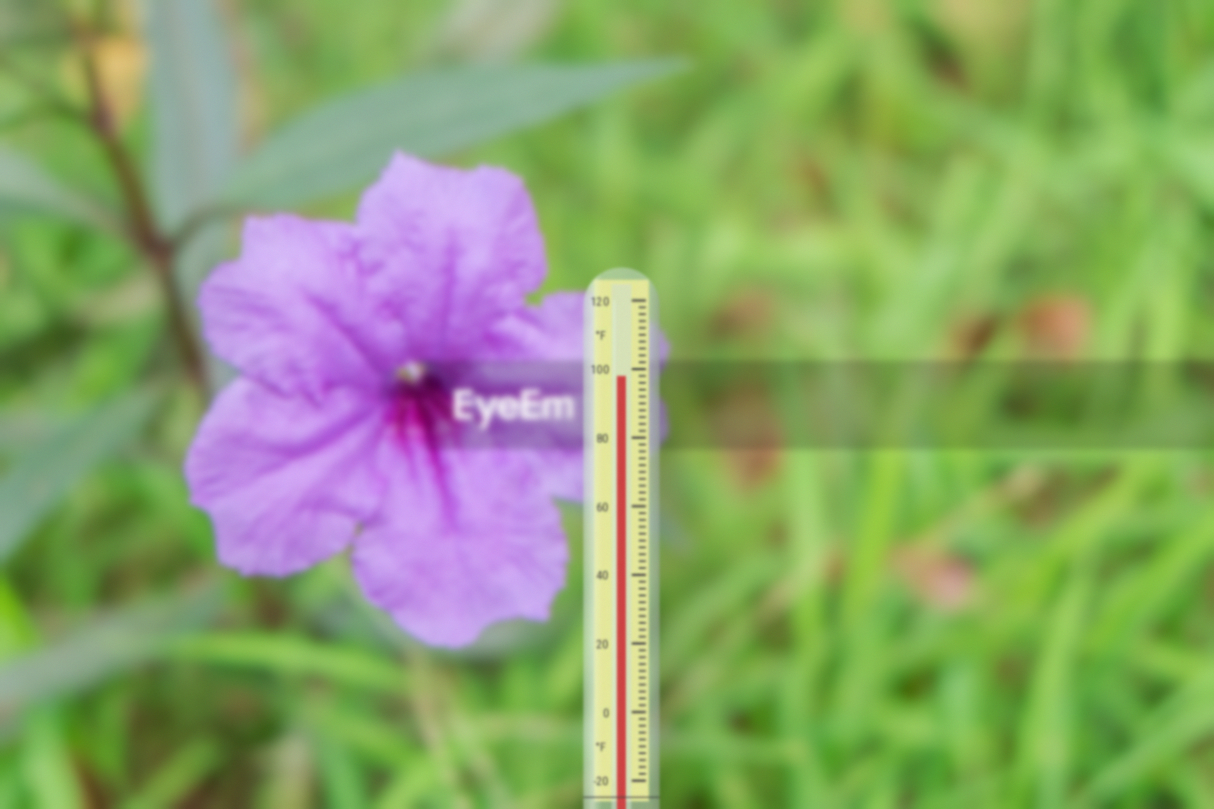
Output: 98 °F
